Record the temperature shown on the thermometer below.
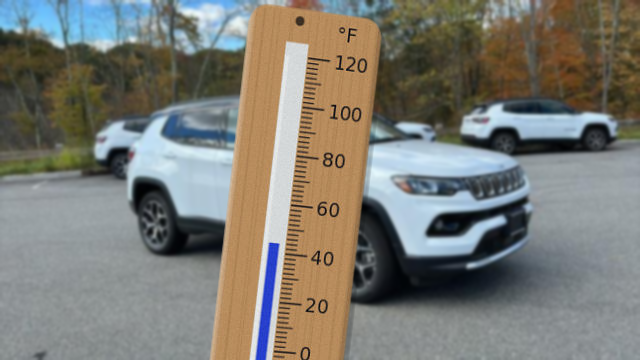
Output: 44 °F
